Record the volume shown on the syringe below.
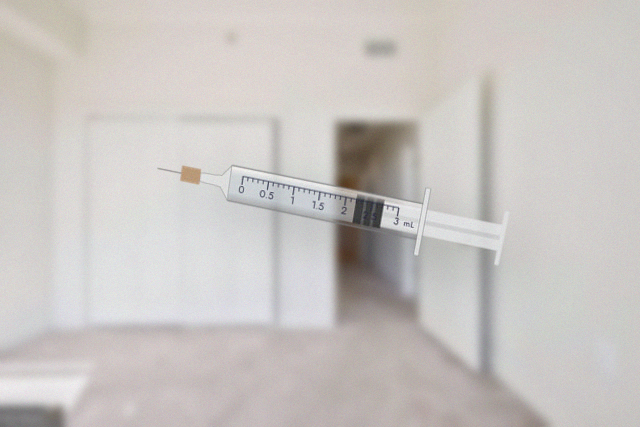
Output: 2.2 mL
